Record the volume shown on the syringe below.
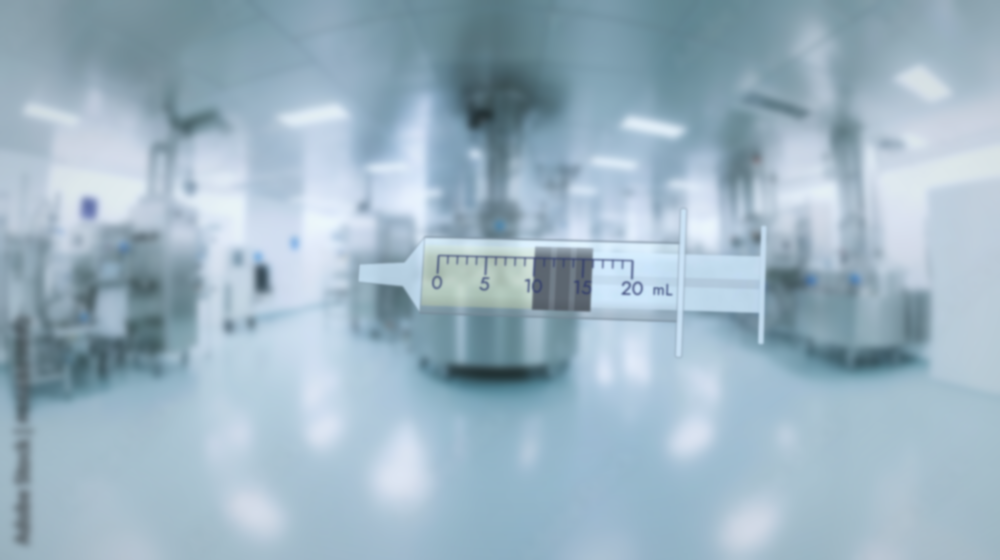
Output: 10 mL
